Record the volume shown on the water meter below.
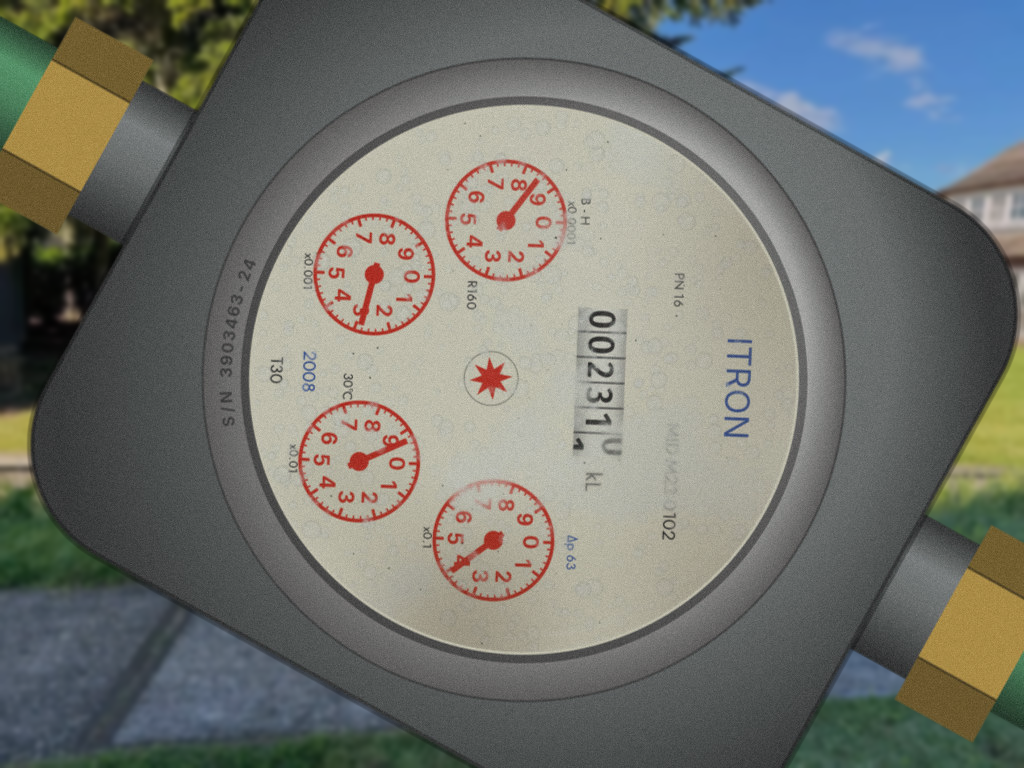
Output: 2310.3928 kL
